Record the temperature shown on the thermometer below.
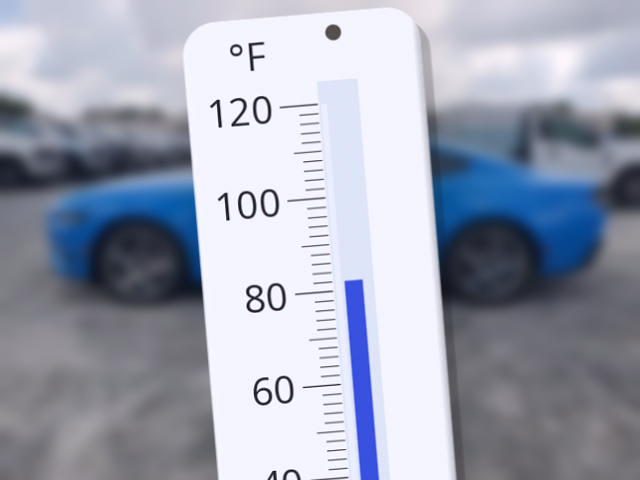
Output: 82 °F
